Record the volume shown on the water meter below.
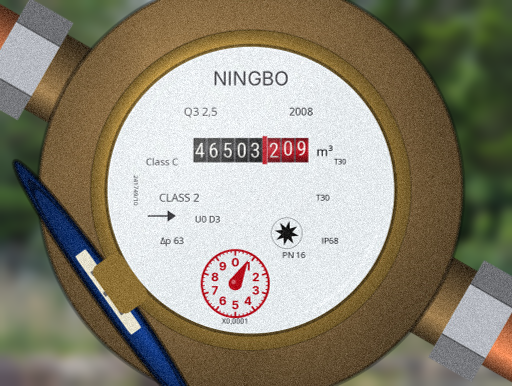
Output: 46503.2090 m³
